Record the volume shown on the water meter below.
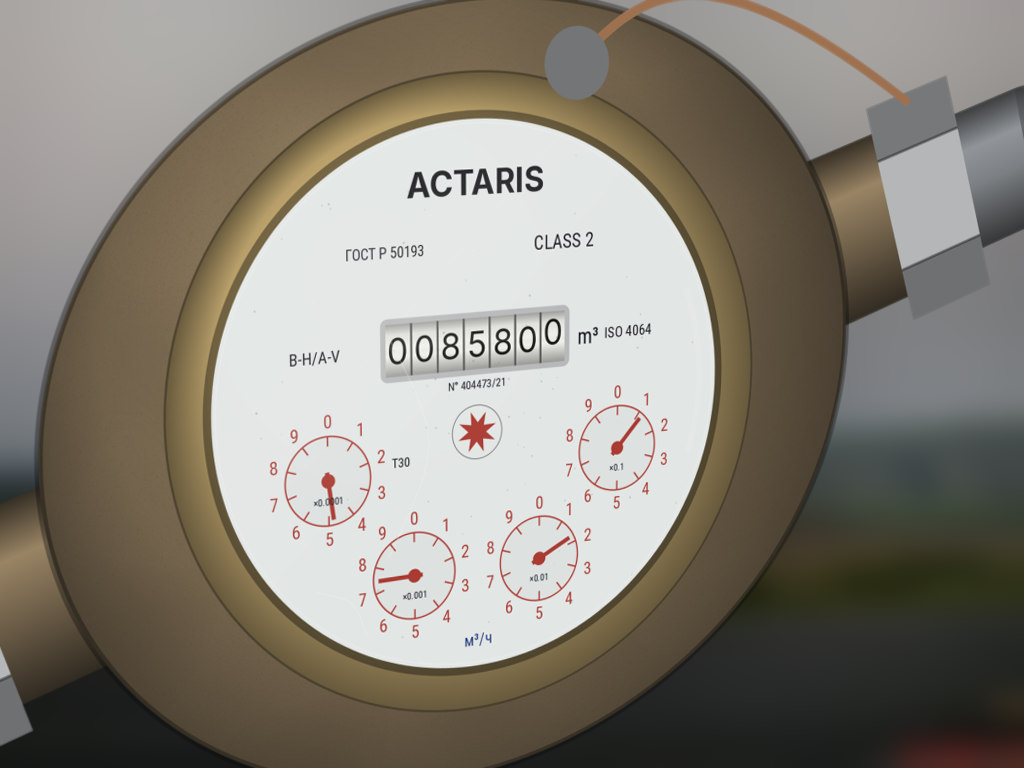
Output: 85800.1174 m³
